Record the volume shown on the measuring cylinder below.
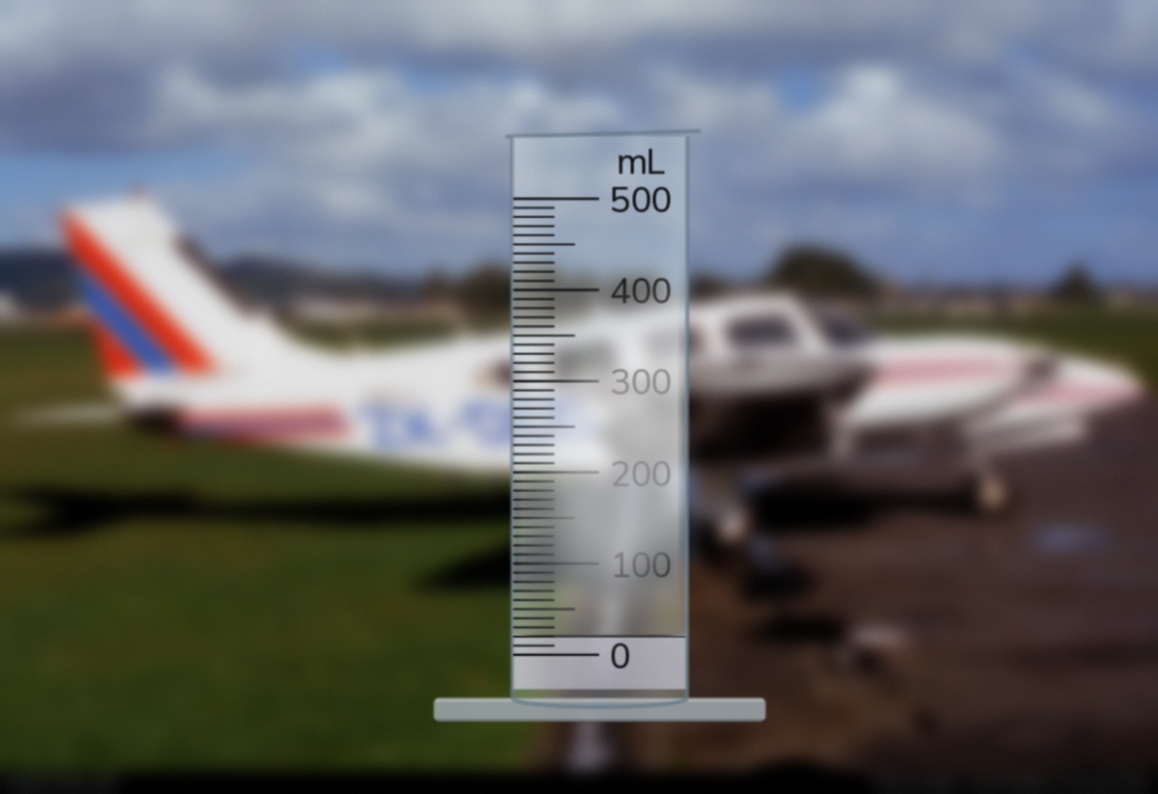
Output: 20 mL
